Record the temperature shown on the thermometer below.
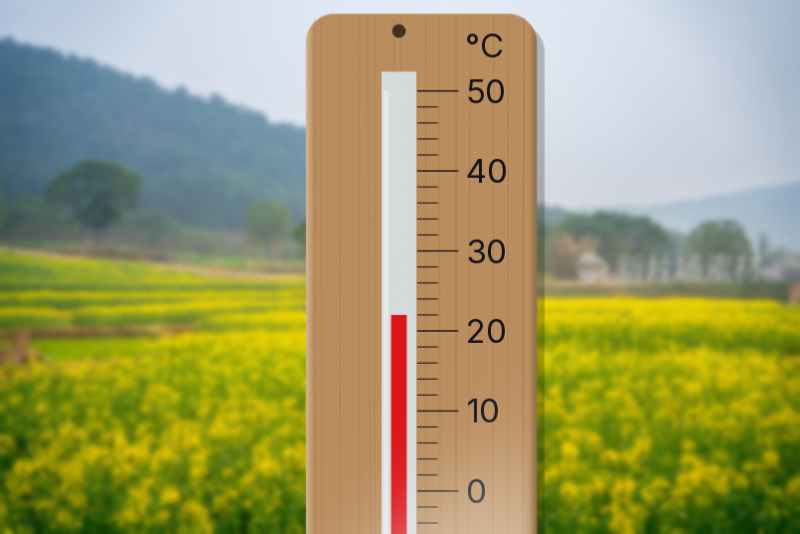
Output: 22 °C
